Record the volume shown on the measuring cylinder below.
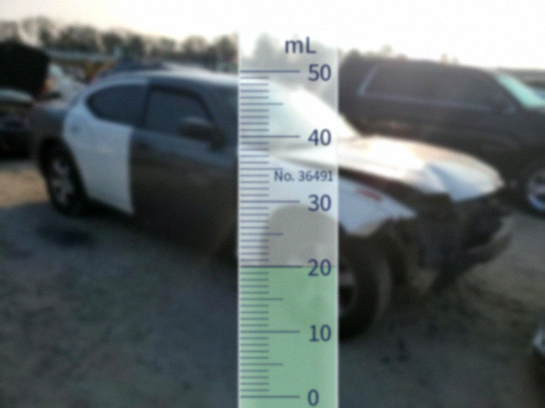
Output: 20 mL
